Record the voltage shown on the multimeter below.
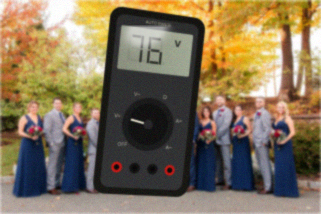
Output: 76 V
